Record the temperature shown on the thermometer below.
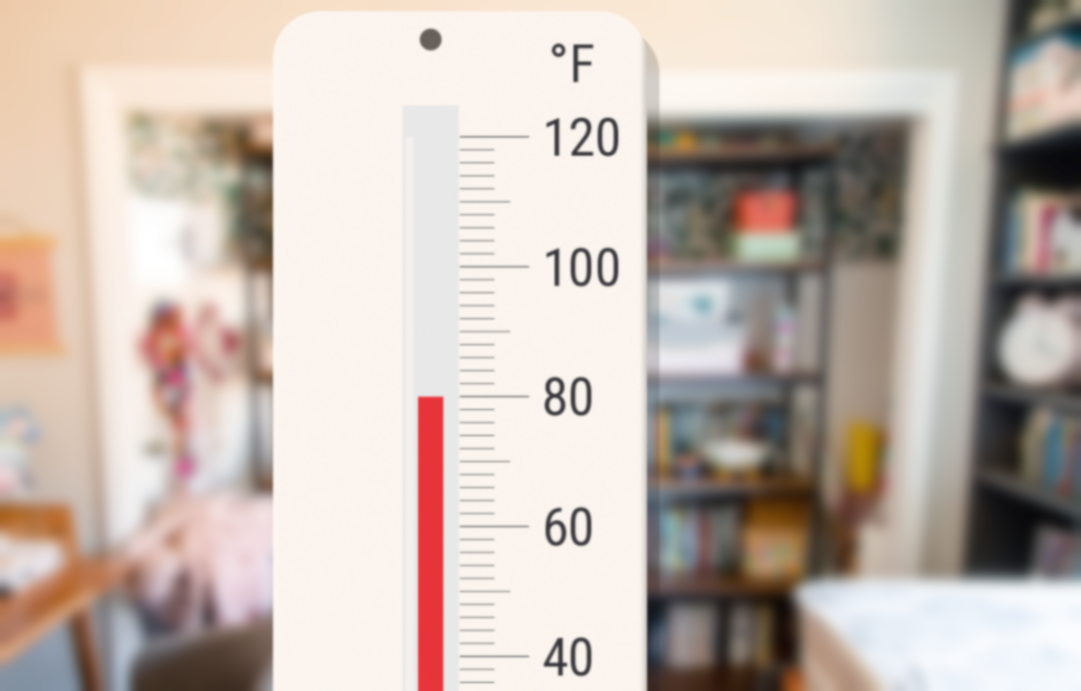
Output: 80 °F
